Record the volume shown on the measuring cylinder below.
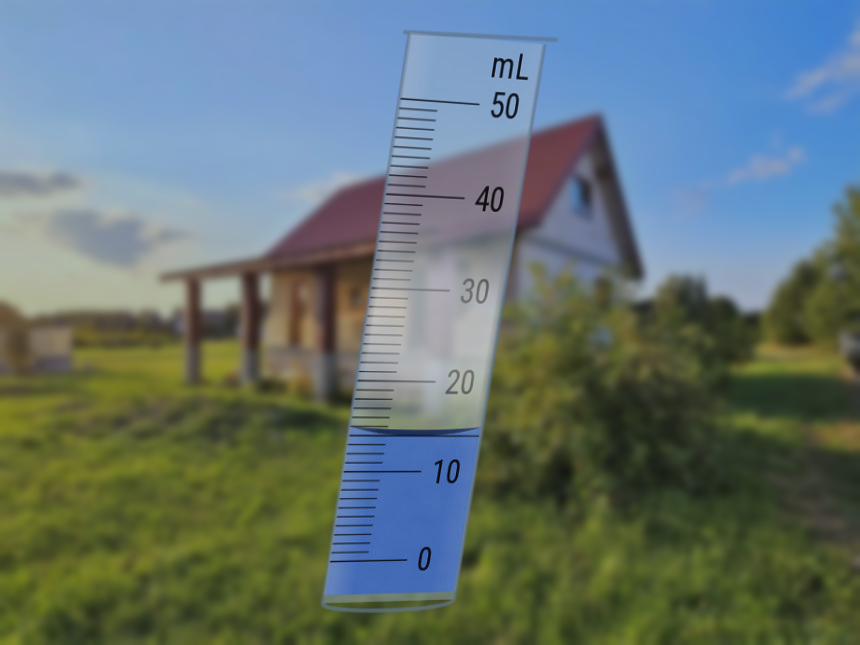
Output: 14 mL
